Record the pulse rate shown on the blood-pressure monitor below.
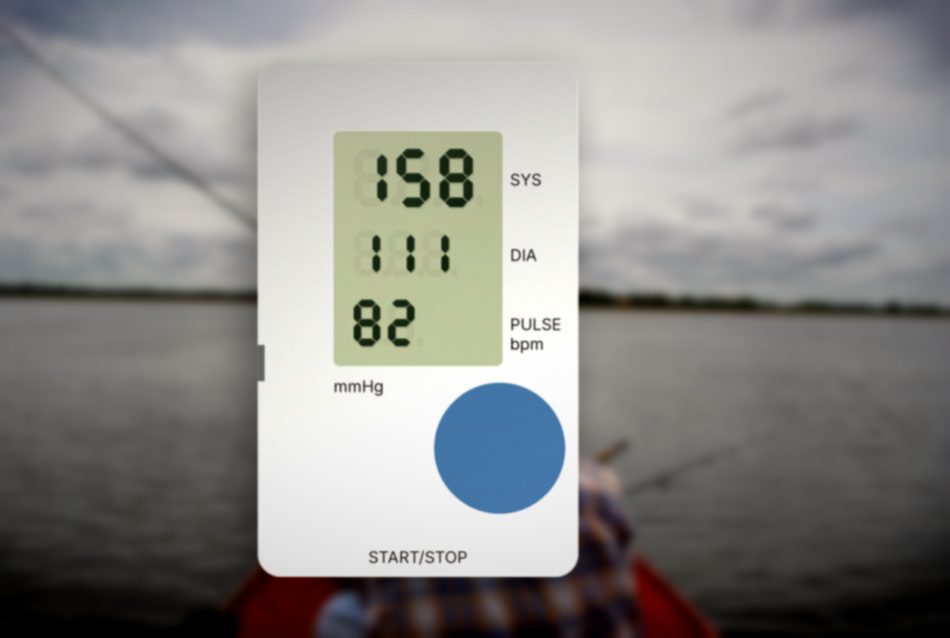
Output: 82 bpm
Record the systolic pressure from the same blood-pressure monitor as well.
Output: 158 mmHg
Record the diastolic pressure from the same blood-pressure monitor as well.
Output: 111 mmHg
